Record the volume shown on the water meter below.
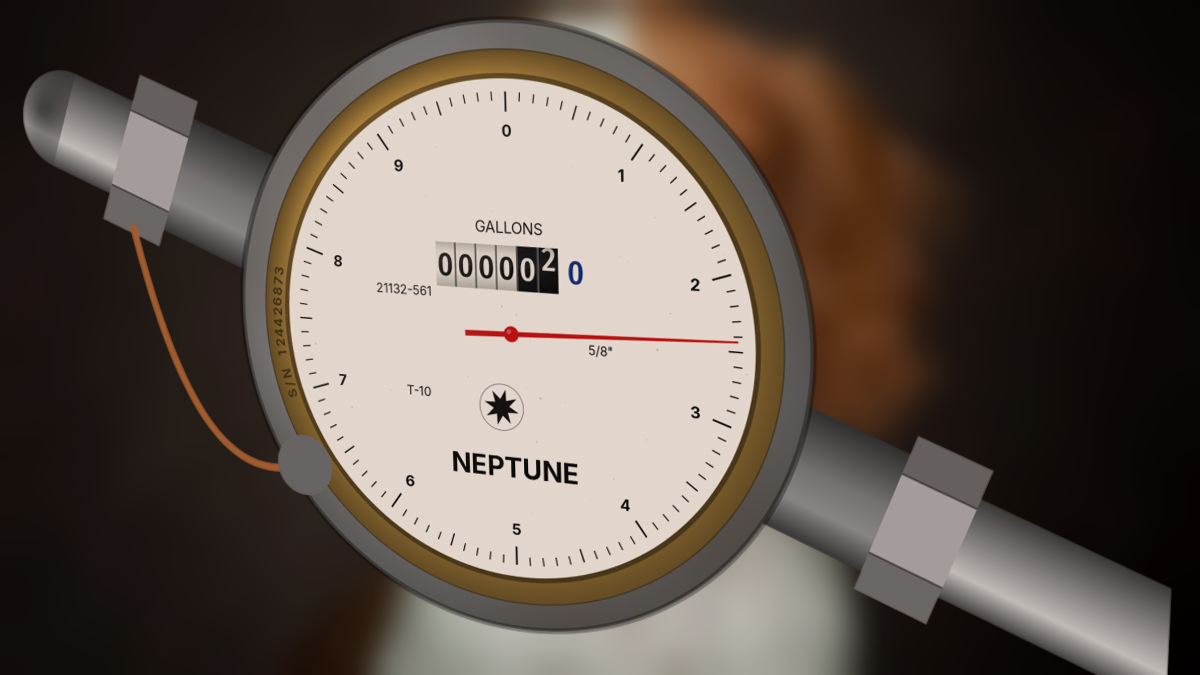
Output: 22.4 gal
